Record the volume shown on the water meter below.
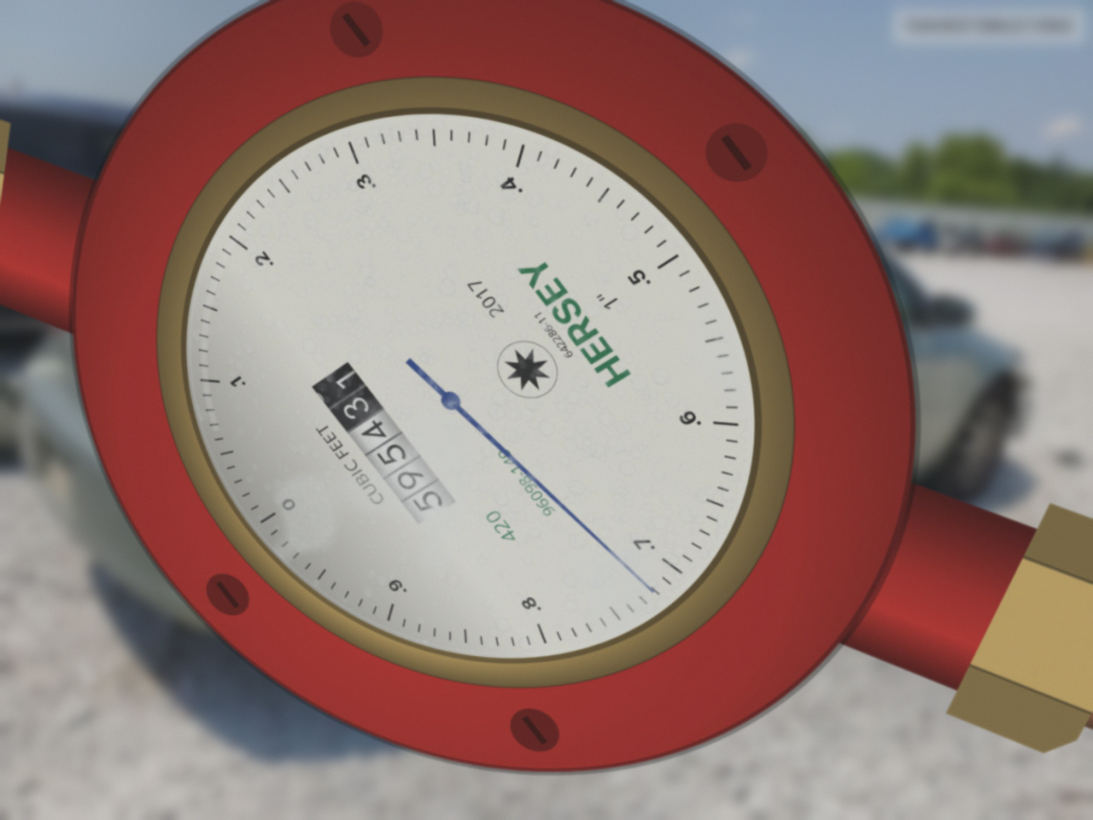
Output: 595430.72 ft³
